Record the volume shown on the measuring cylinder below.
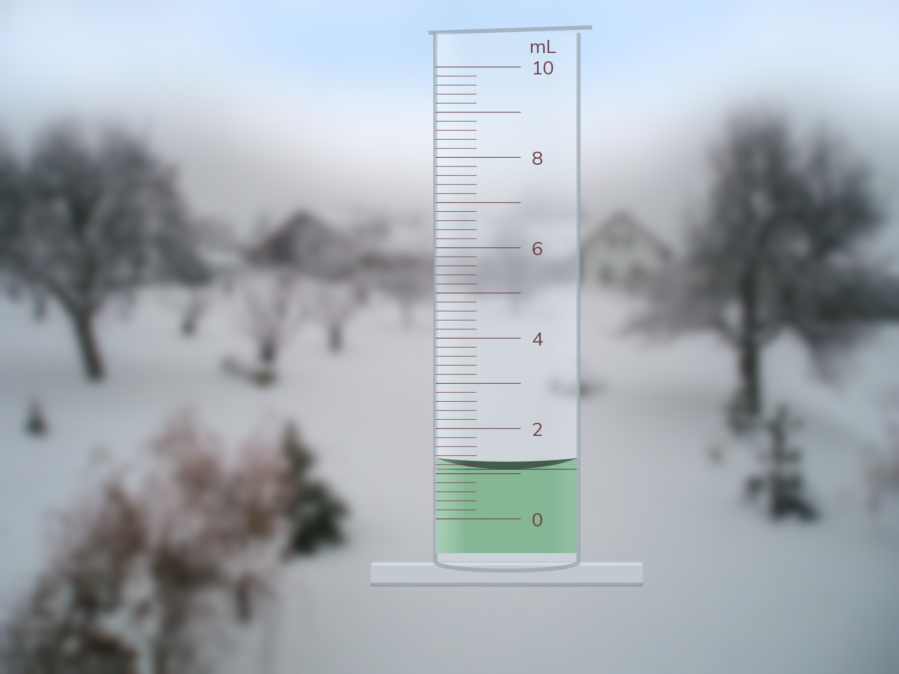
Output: 1.1 mL
